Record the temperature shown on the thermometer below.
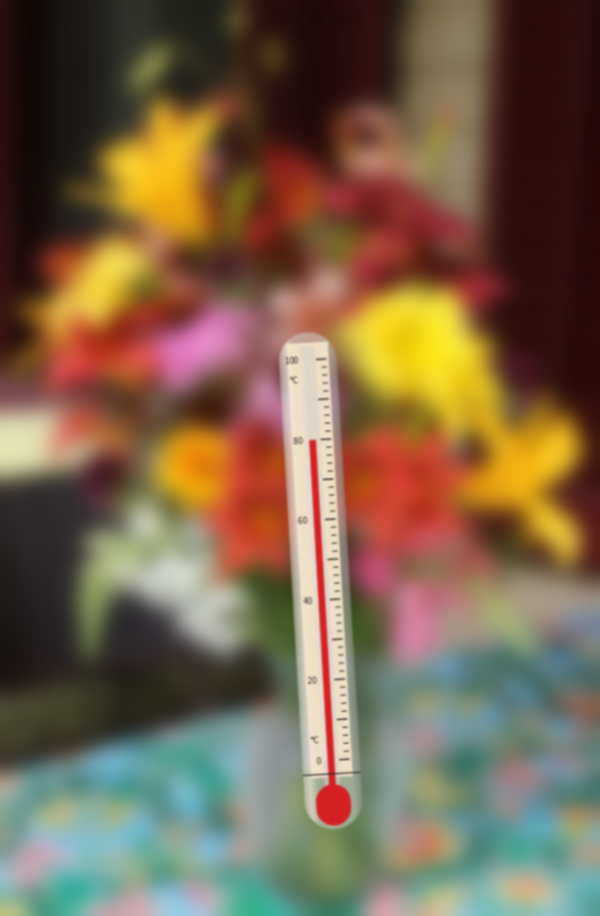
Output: 80 °C
